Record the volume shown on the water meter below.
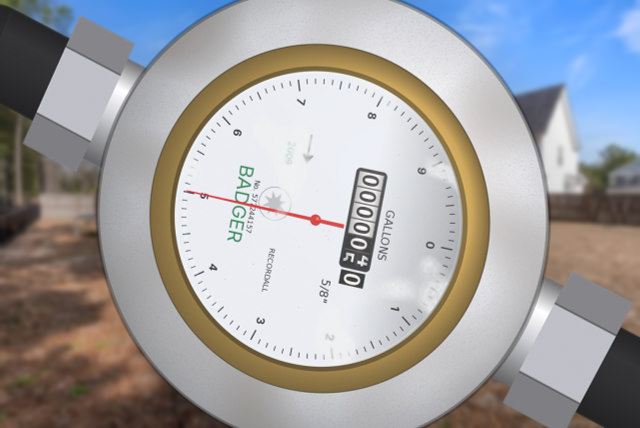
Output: 45.0 gal
